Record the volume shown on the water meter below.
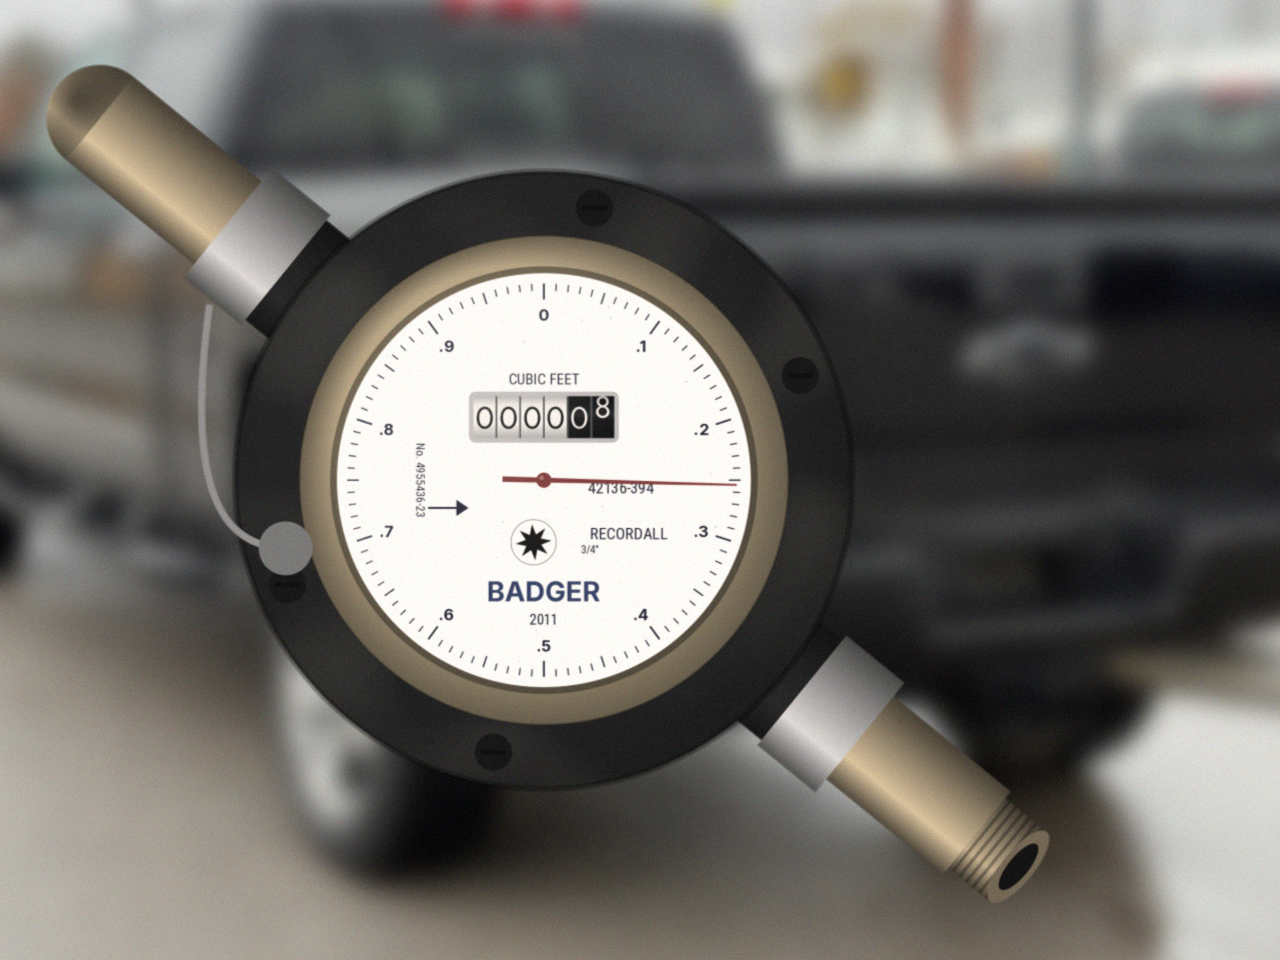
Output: 8.25 ft³
